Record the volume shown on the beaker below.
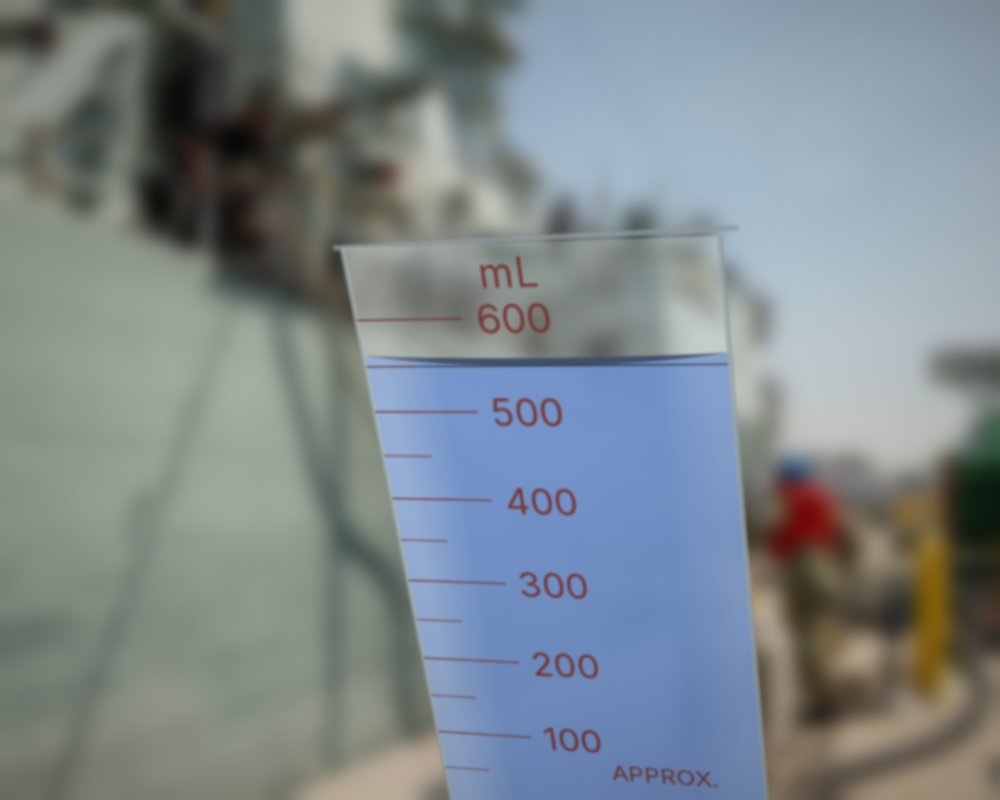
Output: 550 mL
